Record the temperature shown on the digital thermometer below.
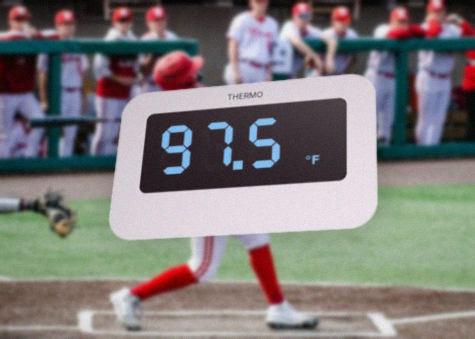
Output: 97.5 °F
